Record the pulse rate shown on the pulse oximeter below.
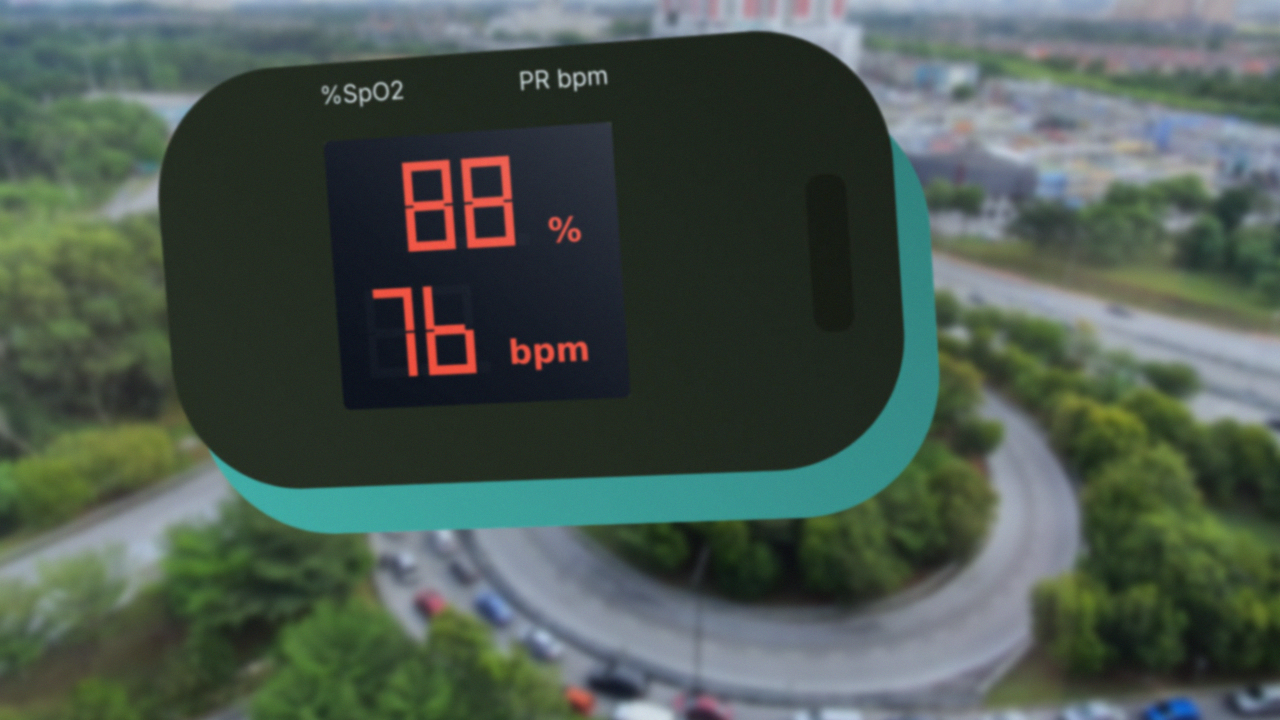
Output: 76 bpm
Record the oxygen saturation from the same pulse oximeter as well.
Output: 88 %
